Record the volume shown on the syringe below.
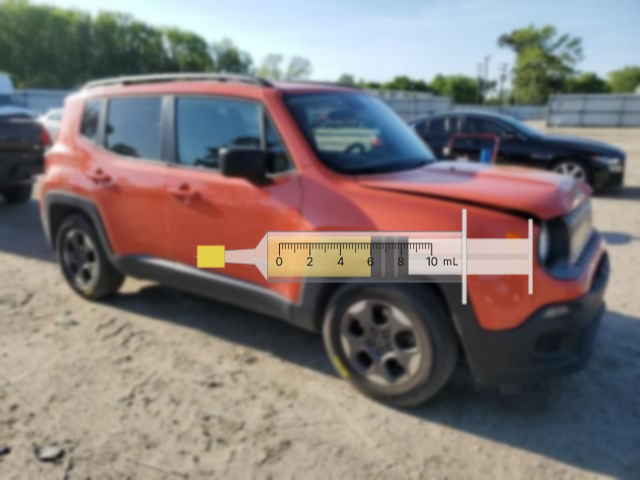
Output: 6 mL
